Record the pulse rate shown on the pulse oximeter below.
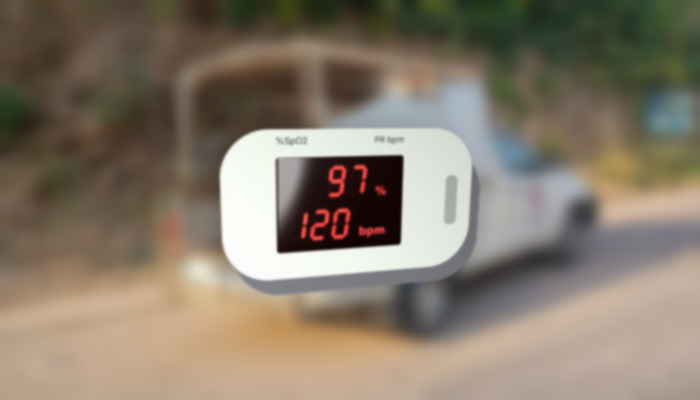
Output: 120 bpm
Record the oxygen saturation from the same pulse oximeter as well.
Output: 97 %
